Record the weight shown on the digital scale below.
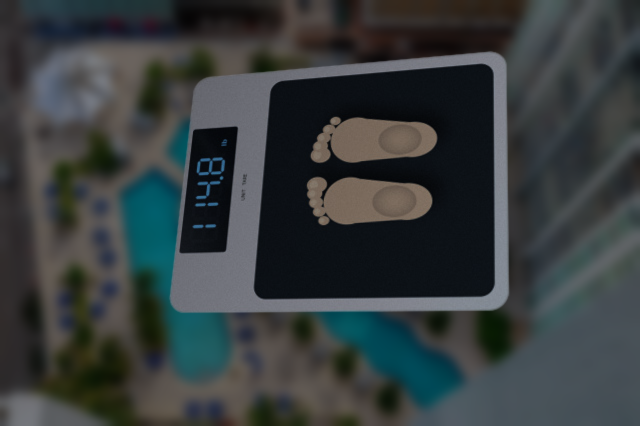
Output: 114.8 lb
